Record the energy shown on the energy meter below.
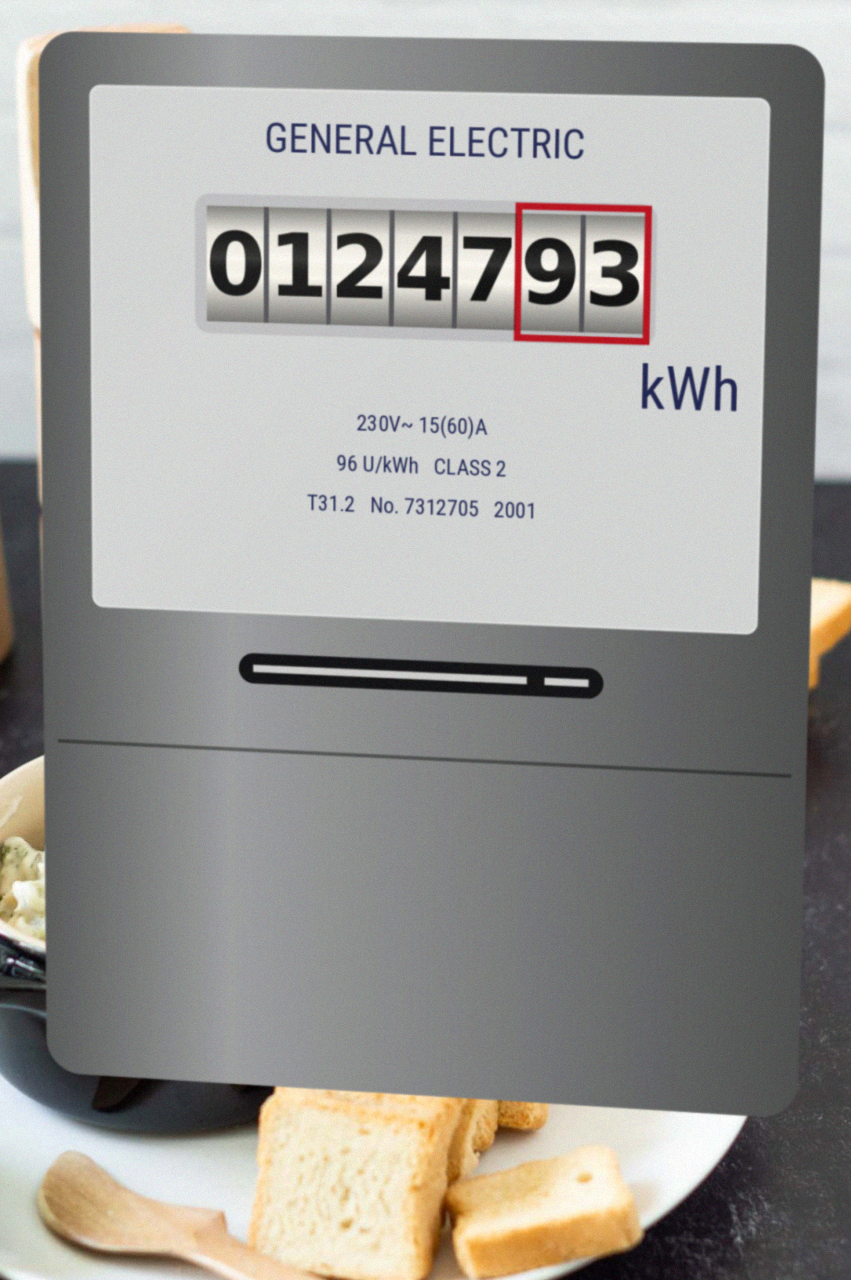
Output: 1247.93 kWh
